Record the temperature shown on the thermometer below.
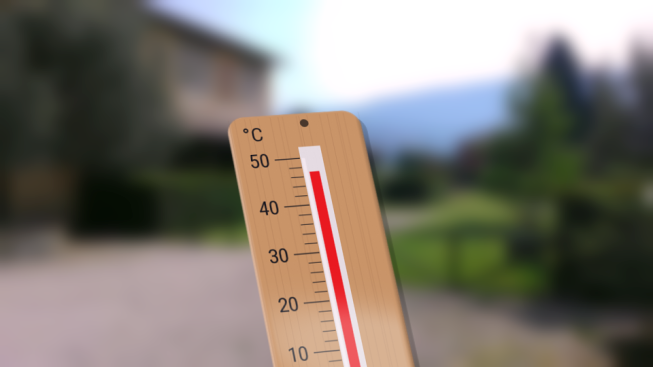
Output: 47 °C
